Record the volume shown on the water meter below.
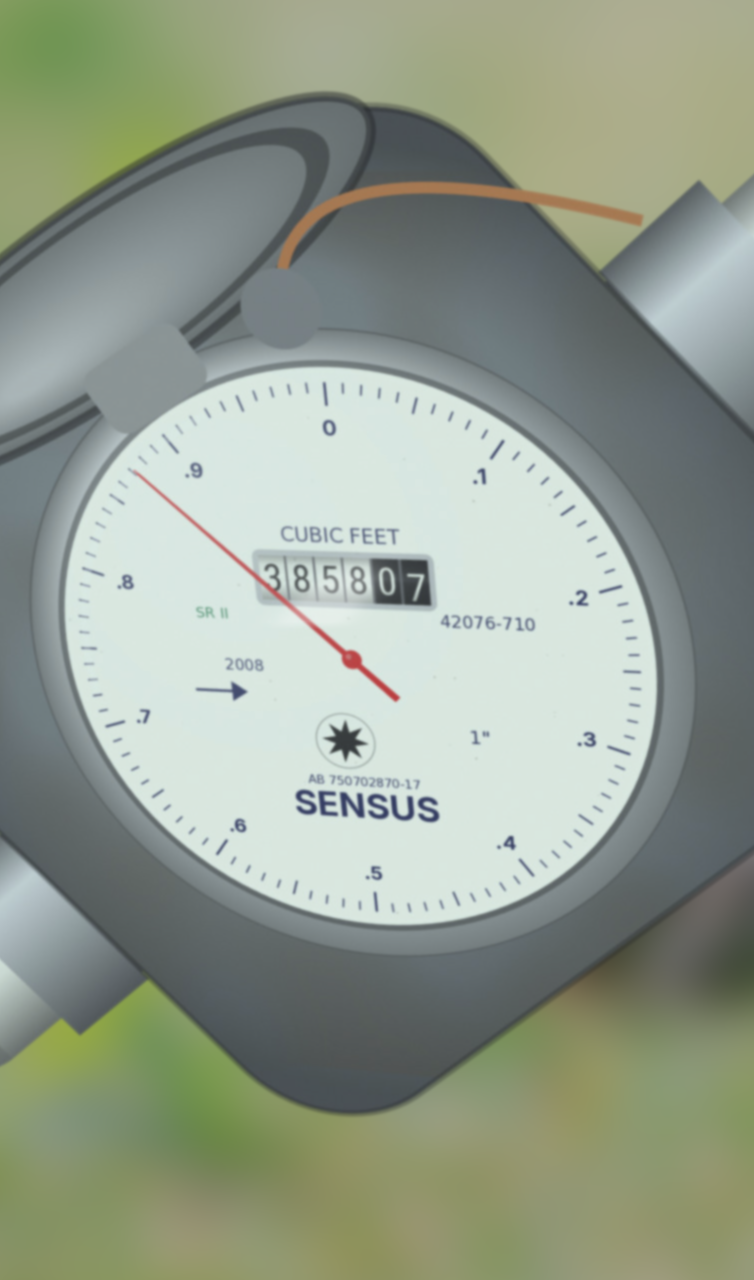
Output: 385806.87 ft³
